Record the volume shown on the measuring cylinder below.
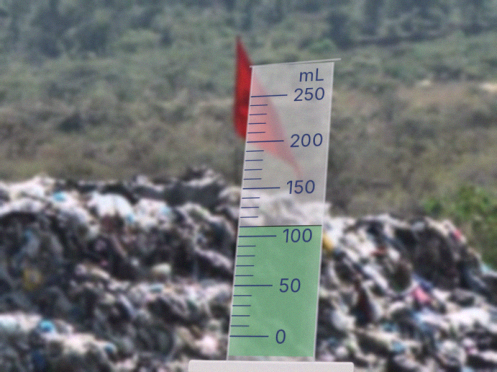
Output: 110 mL
